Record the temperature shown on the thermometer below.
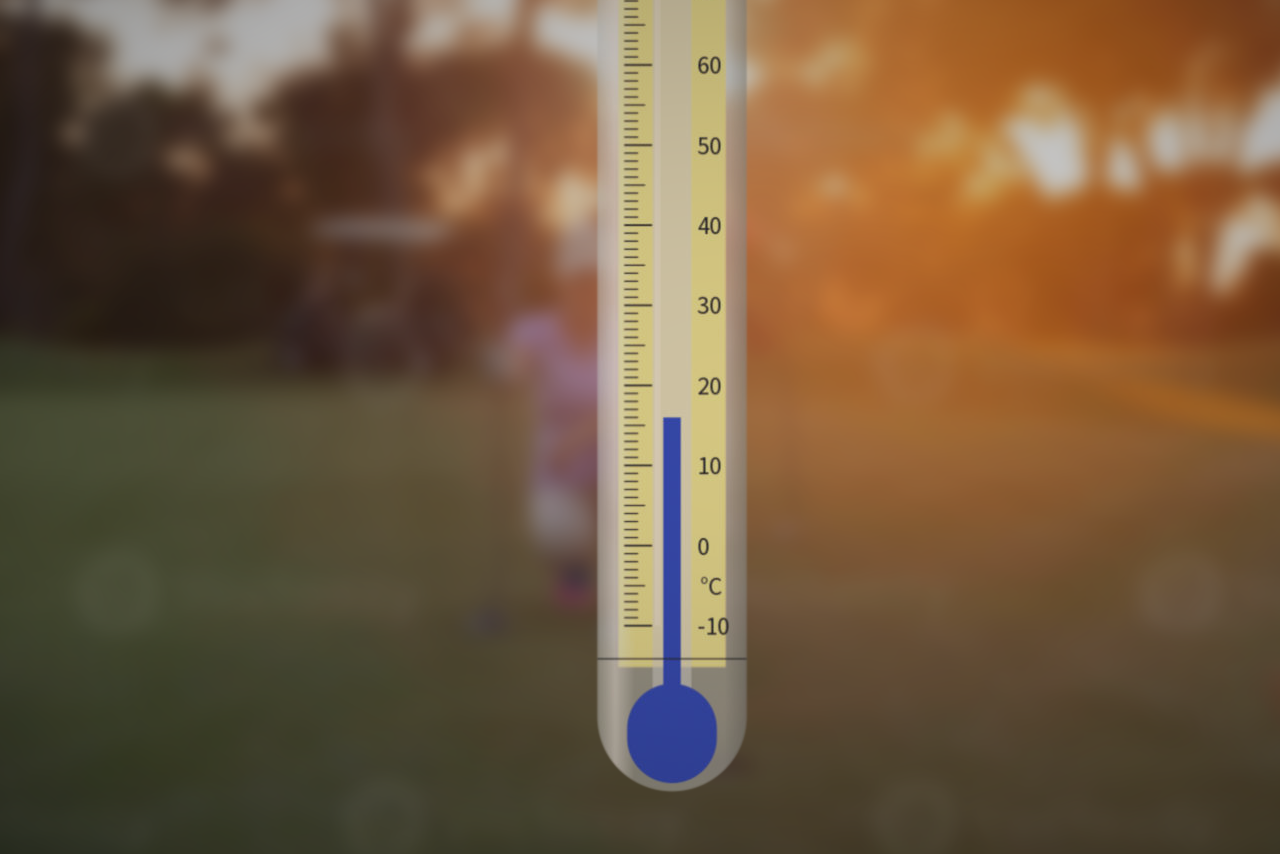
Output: 16 °C
